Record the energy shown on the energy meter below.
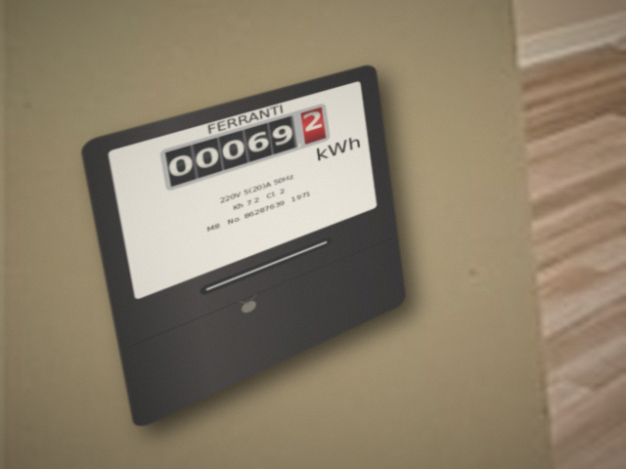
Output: 69.2 kWh
